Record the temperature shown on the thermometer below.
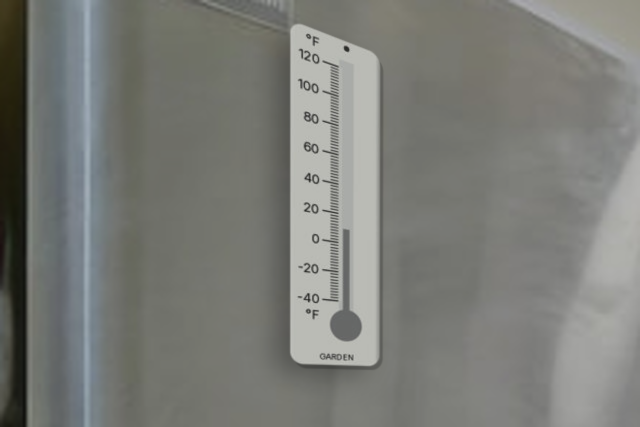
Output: 10 °F
